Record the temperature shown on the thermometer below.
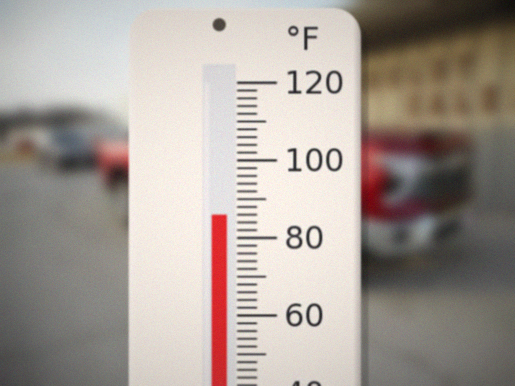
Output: 86 °F
